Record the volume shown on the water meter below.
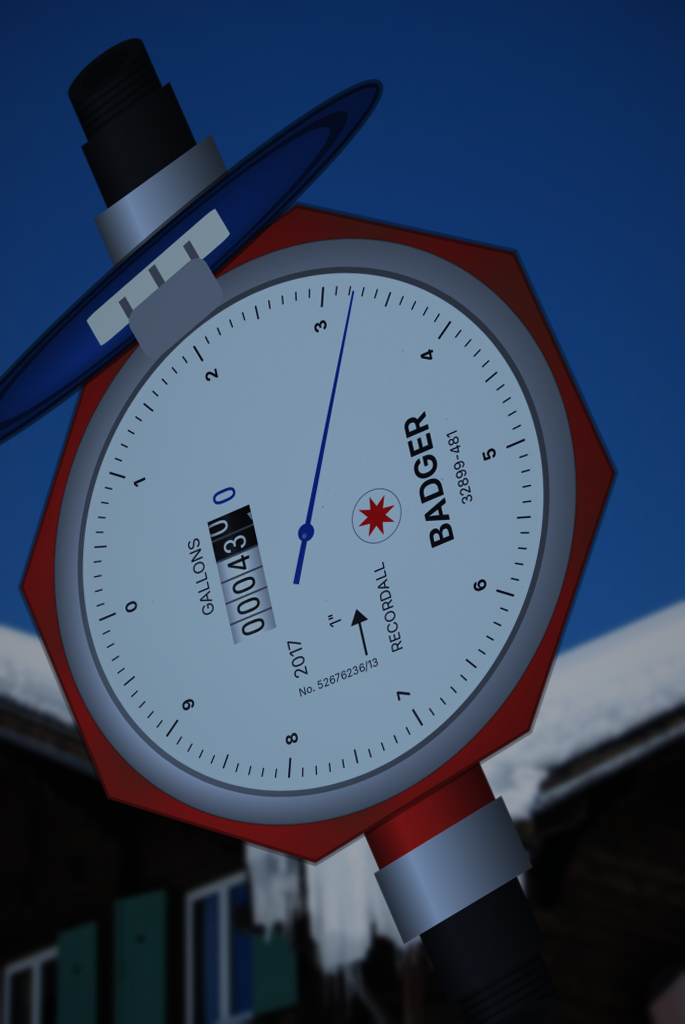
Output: 4303.2 gal
